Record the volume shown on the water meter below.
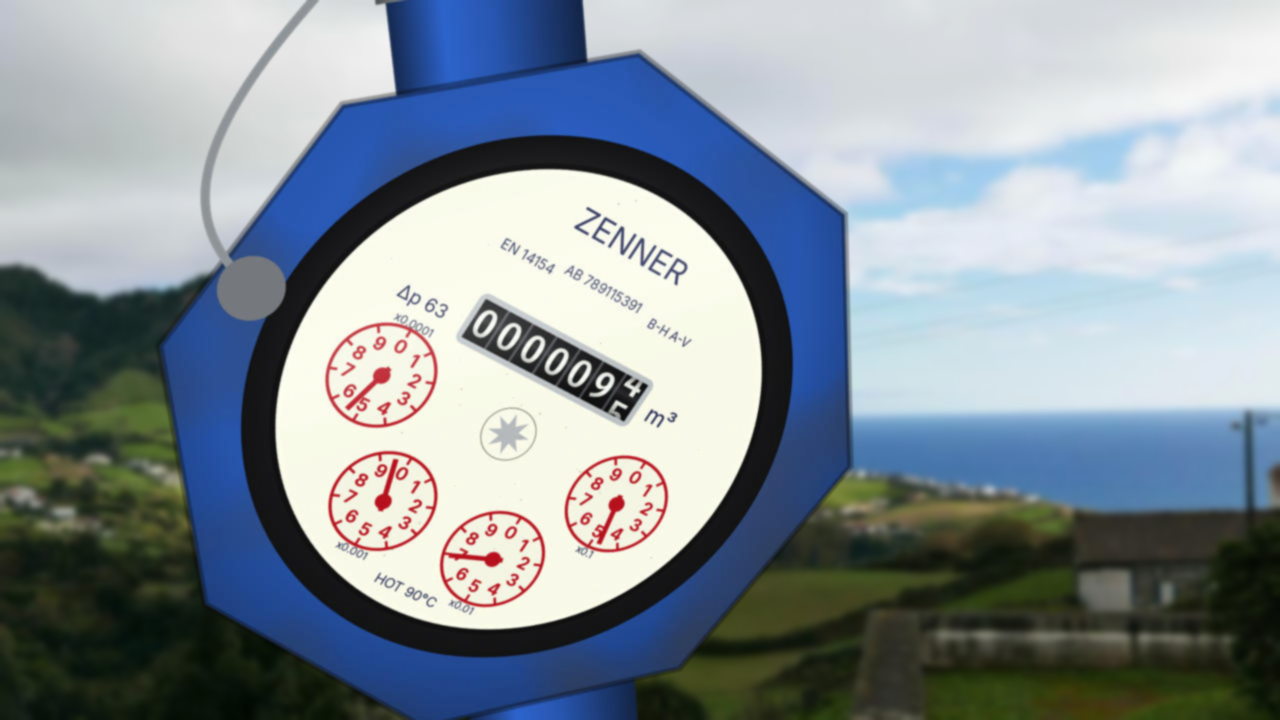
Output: 94.4695 m³
